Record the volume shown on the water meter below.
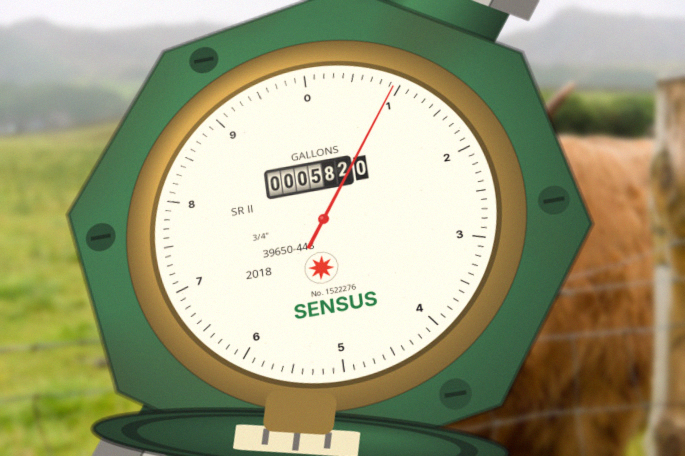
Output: 5820.9 gal
